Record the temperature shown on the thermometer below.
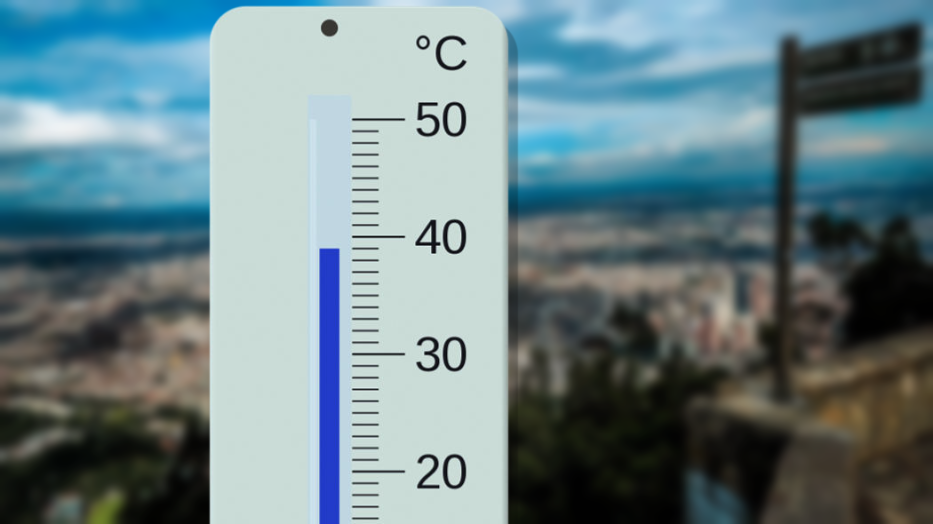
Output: 39 °C
